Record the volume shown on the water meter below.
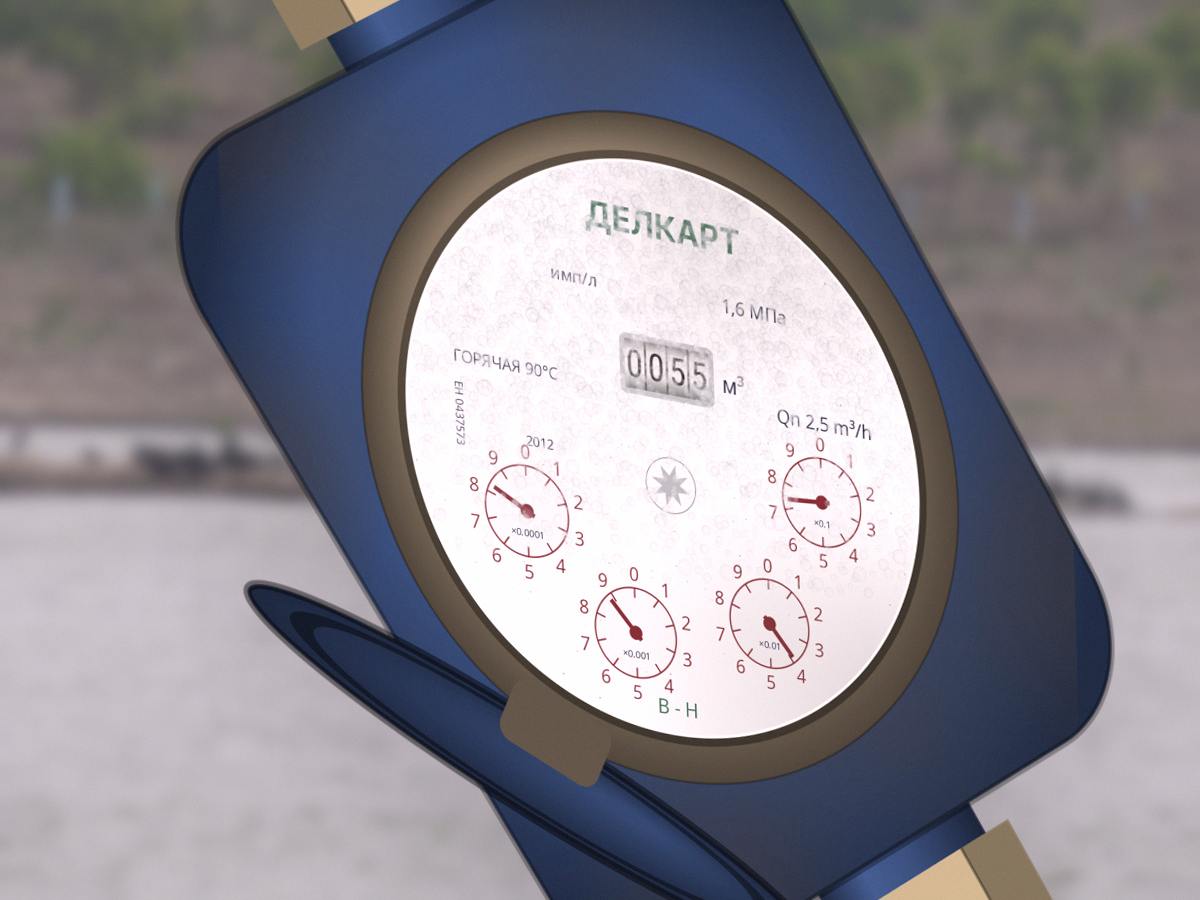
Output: 55.7388 m³
